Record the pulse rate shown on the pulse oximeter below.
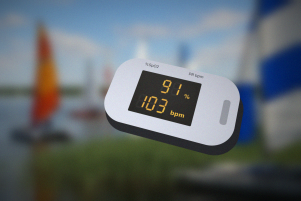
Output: 103 bpm
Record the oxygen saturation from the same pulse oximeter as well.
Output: 91 %
